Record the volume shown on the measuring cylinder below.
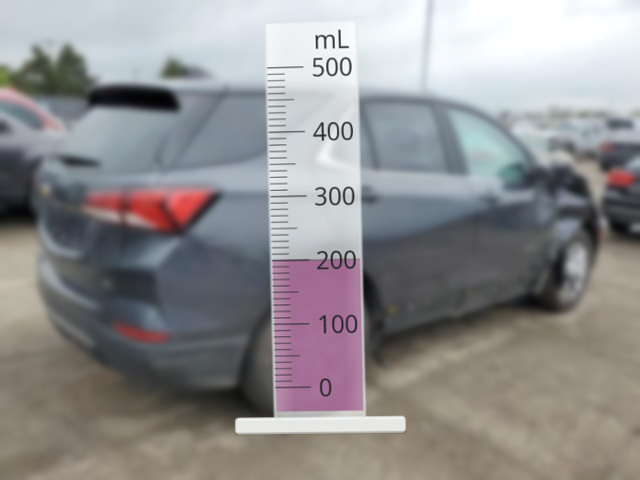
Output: 200 mL
